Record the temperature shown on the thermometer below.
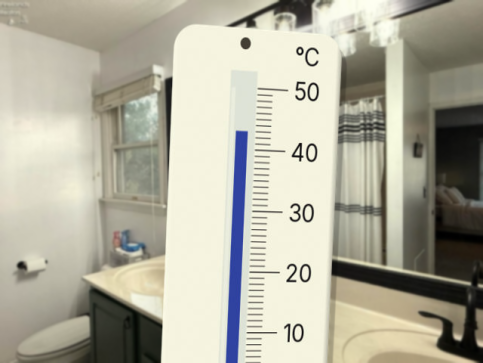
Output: 43 °C
